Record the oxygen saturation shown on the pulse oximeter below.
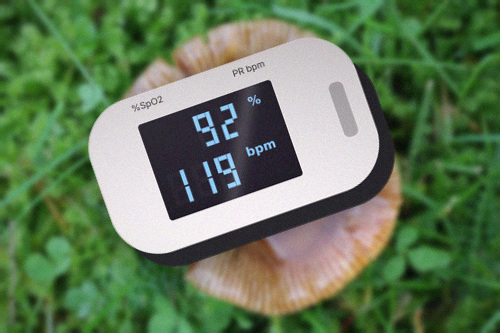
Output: 92 %
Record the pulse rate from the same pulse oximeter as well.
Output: 119 bpm
